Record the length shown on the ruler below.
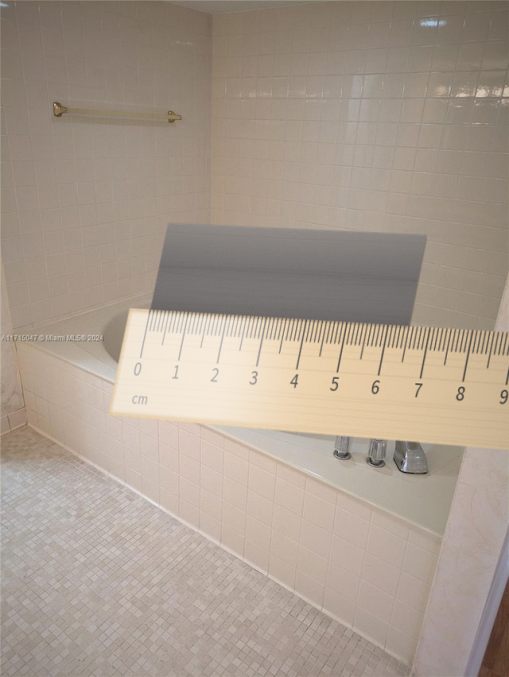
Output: 6.5 cm
